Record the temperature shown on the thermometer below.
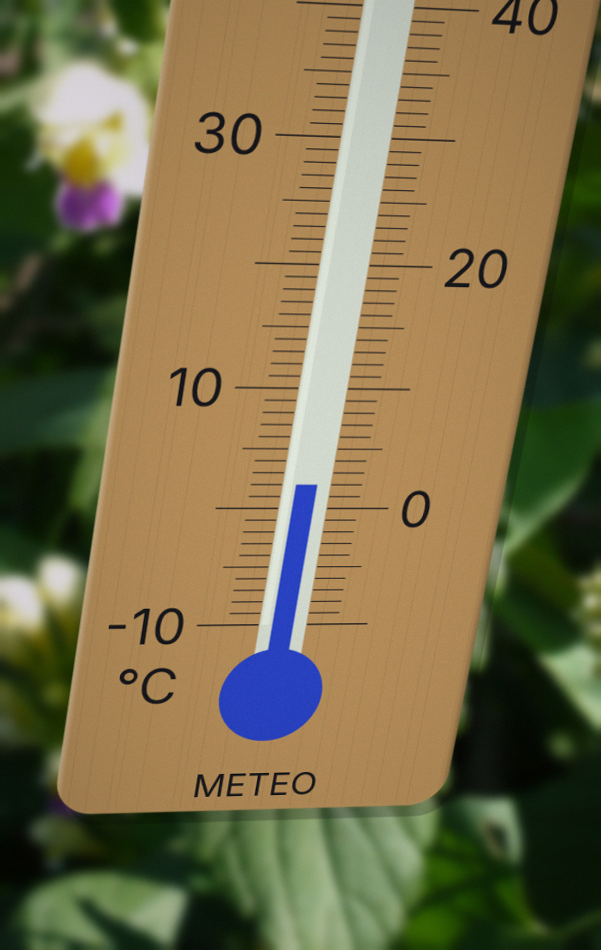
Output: 2 °C
